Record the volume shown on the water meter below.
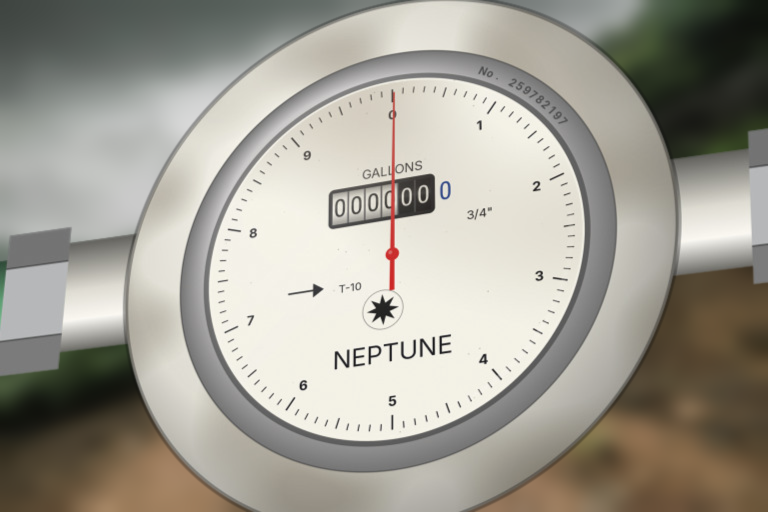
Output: 0.0 gal
